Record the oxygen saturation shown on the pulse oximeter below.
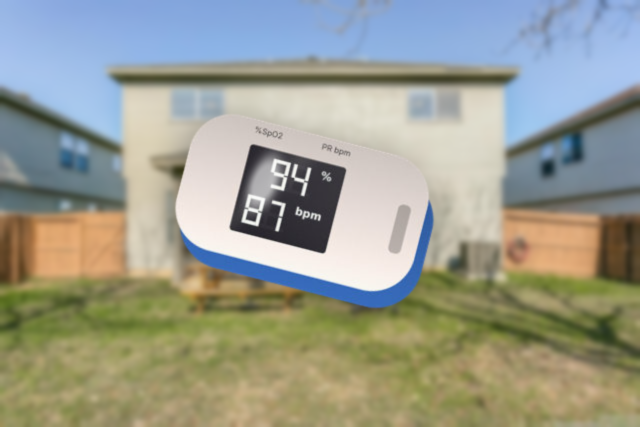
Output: 94 %
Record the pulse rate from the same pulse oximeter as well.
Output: 87 bpm
